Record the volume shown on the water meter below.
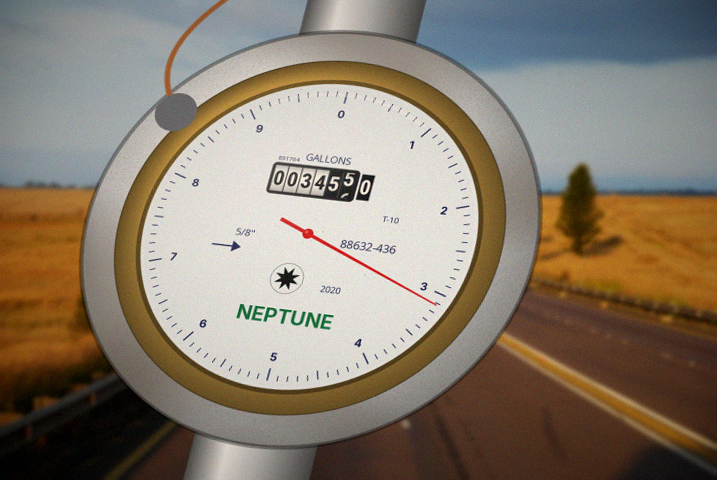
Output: 34553.1 gal
